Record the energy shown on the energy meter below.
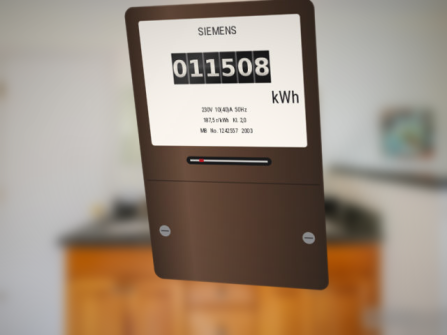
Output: 11508 kWh
